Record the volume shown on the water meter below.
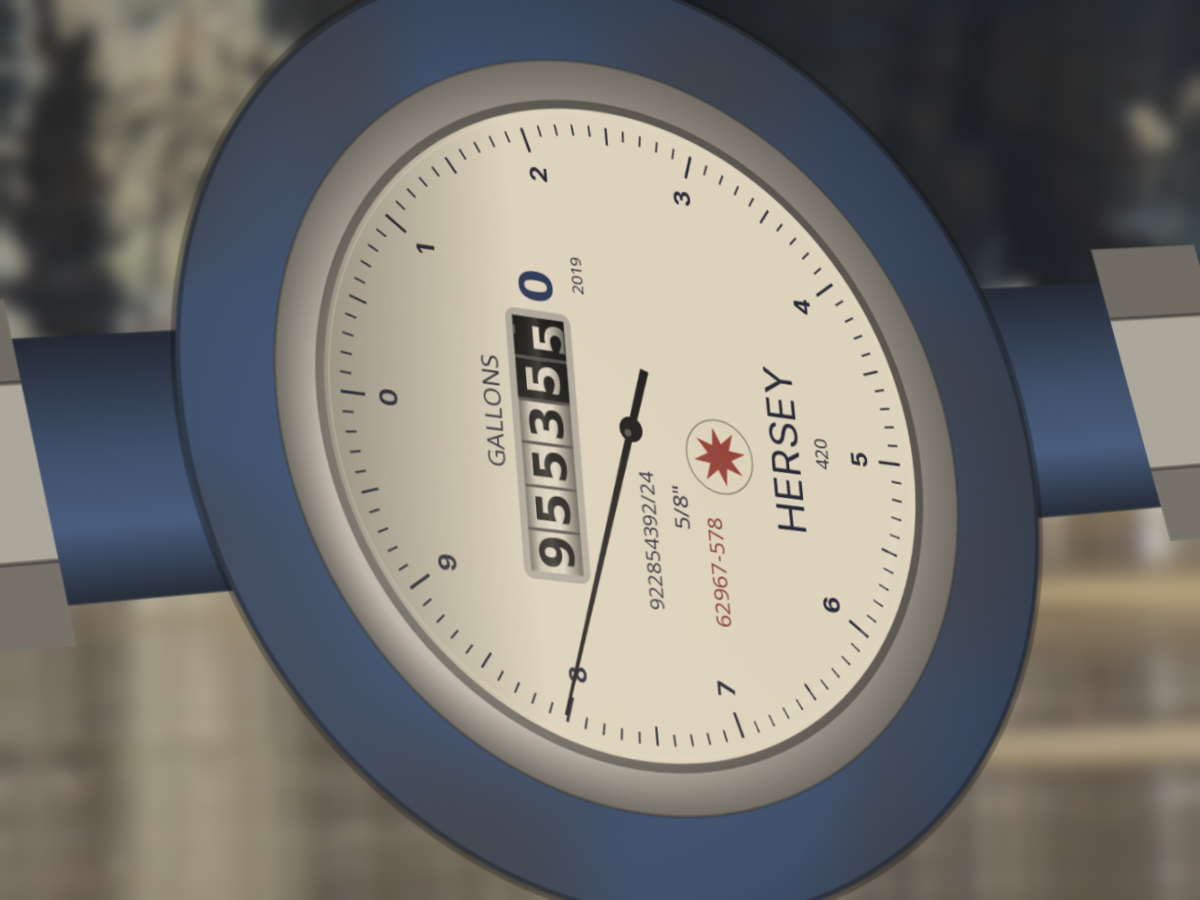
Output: 9553548.0 gal
